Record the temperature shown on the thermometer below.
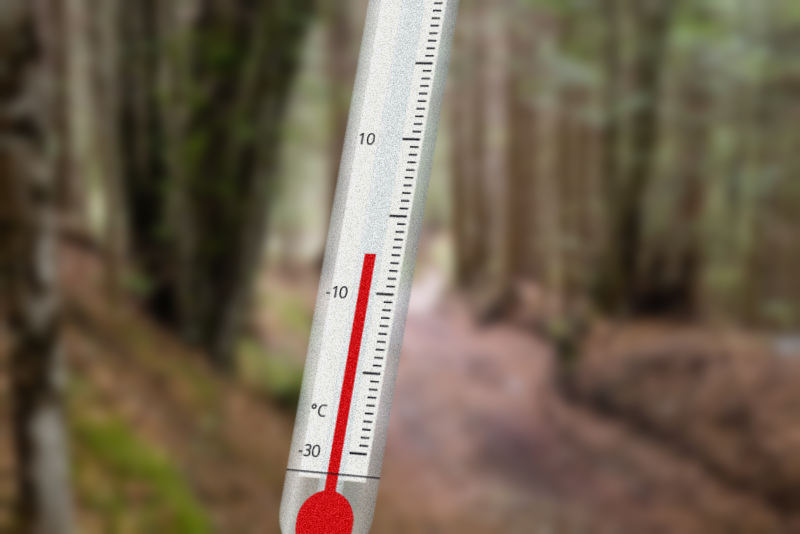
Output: -5 °C
